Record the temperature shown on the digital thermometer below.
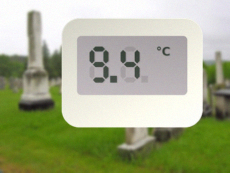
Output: 9.4 °C
